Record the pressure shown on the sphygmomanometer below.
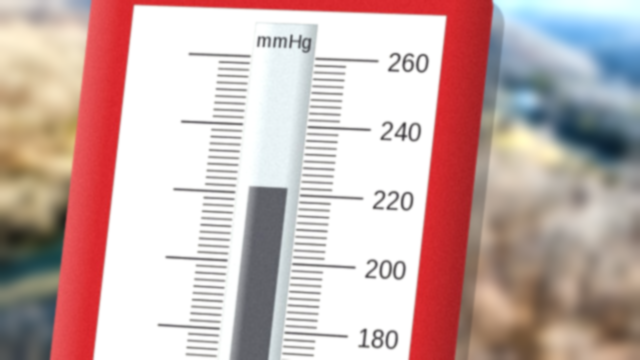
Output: 222 mmHg
